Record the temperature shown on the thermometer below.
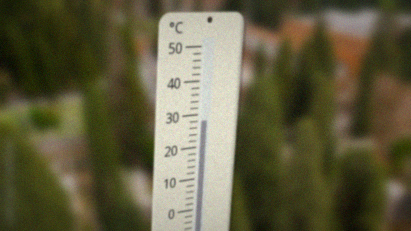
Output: 28 °C
